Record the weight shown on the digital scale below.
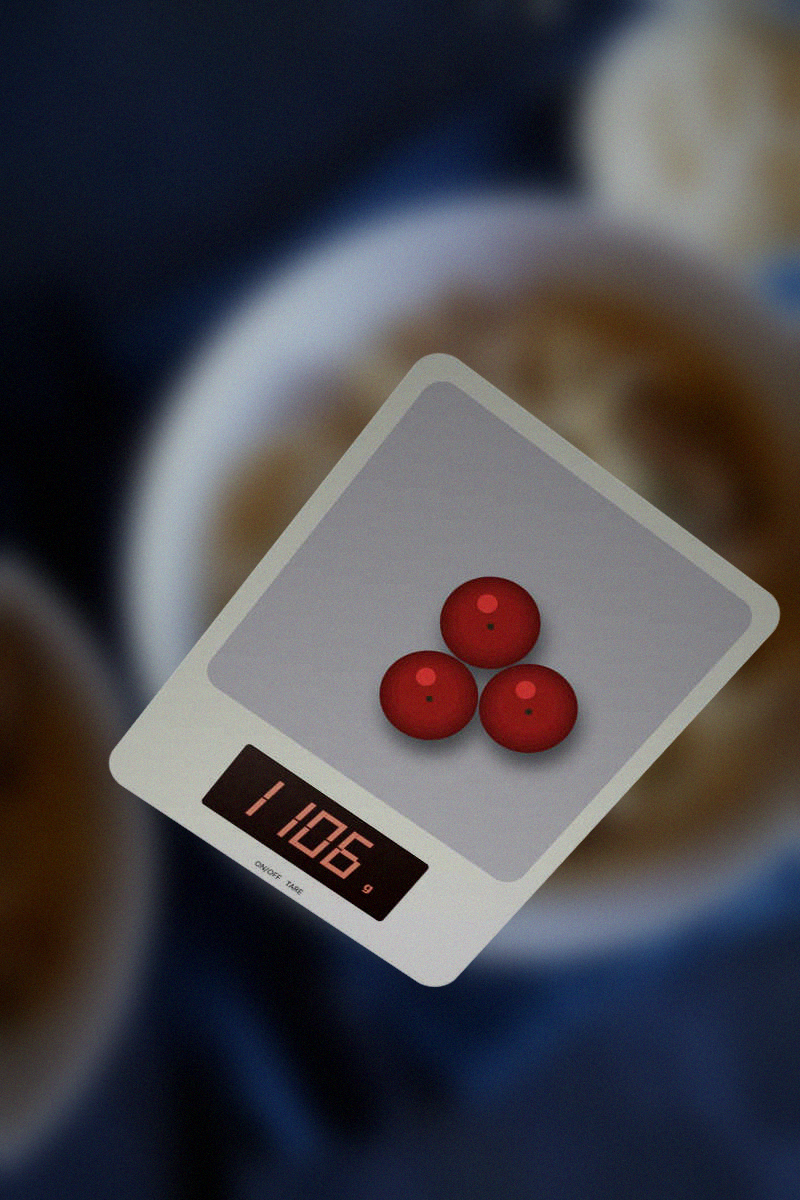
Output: 1106 g
